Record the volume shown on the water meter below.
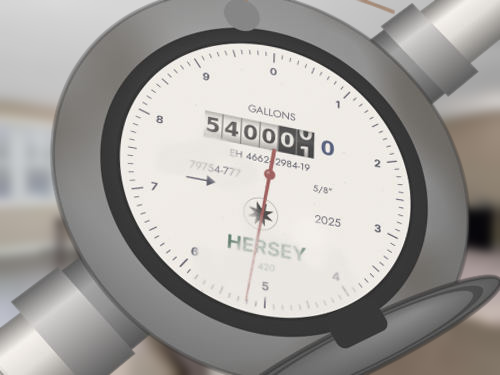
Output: 5400005.2 gal
